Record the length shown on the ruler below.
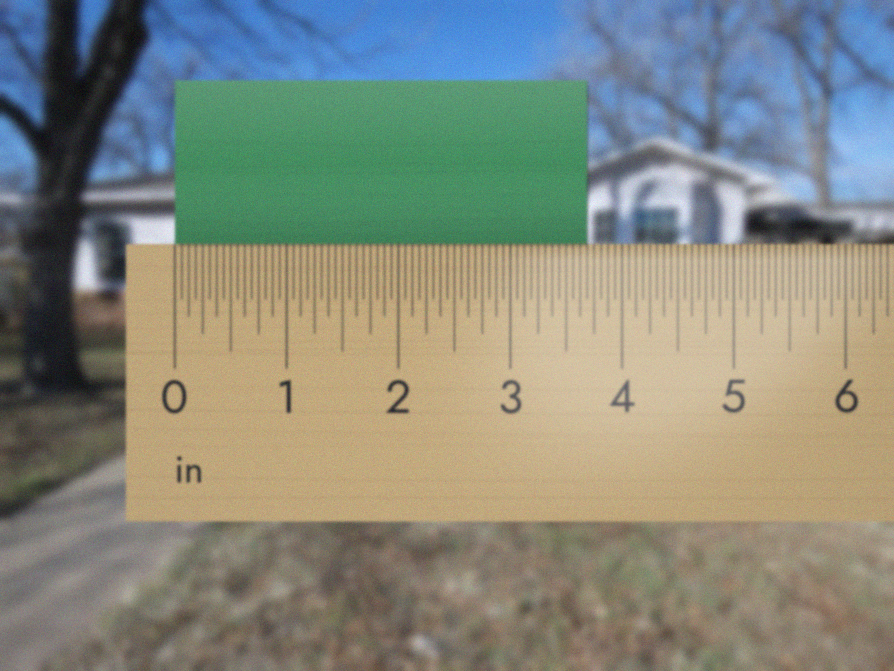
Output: 3.6875 in
